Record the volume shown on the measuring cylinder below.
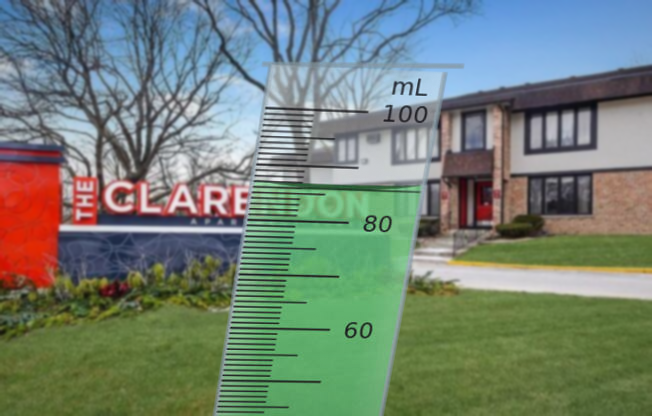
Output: 86 mL
